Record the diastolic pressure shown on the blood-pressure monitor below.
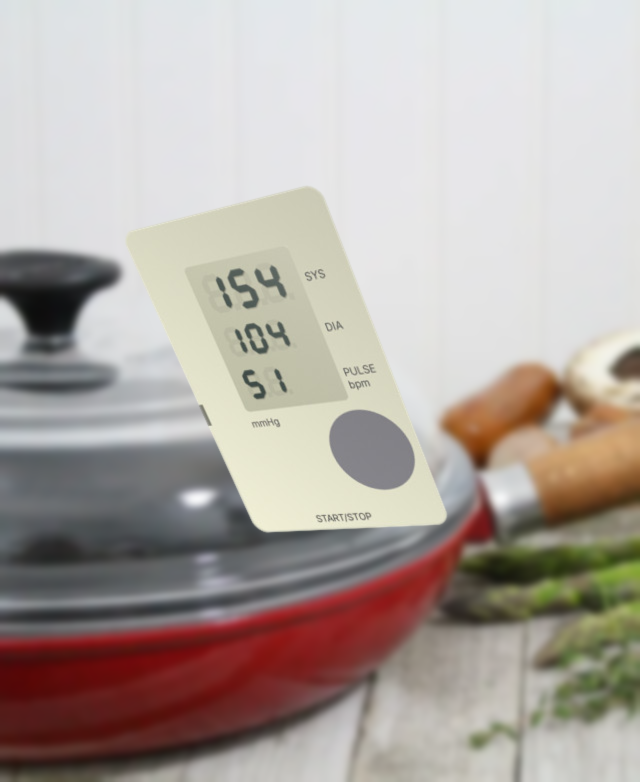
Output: 104 mmHg
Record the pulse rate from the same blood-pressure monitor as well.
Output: 51 bpm
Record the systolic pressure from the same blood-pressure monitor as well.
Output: 154 mmHg
